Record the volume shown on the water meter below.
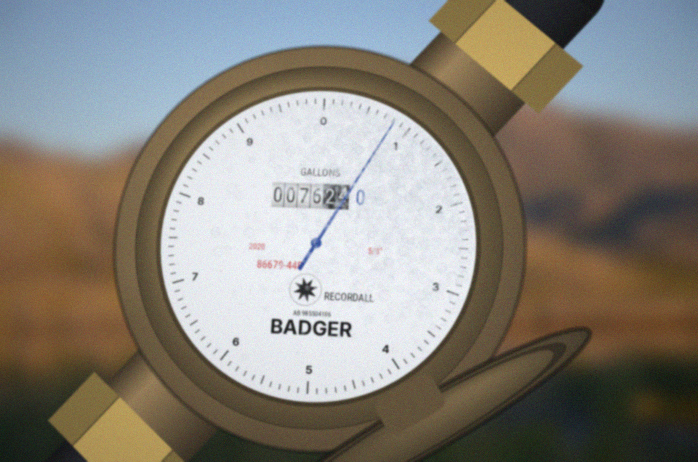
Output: 76240.8 gal
